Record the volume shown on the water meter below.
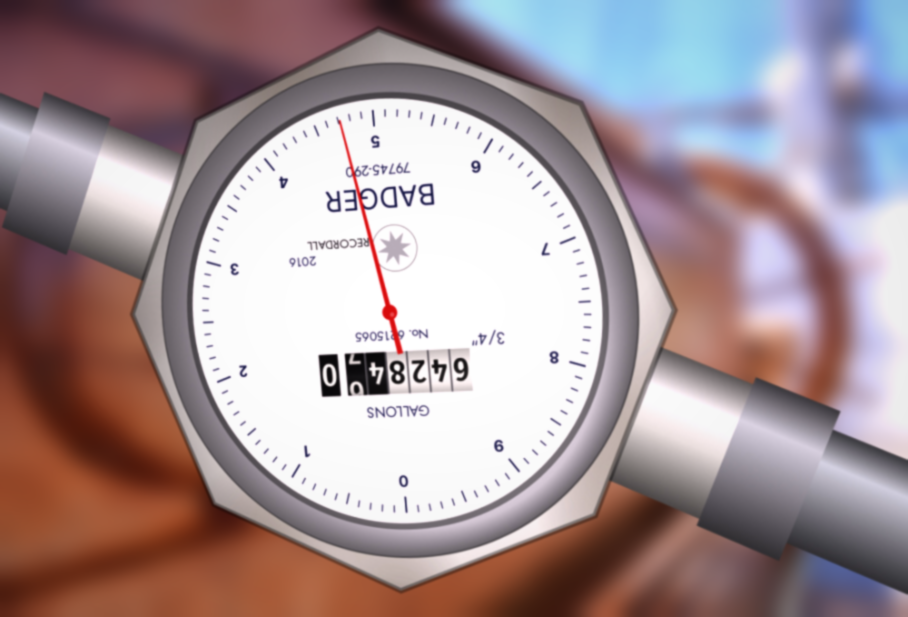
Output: 6428464.7 gal
